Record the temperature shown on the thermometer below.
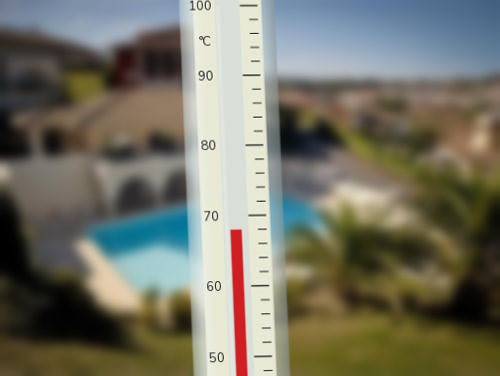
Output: 68 °C
